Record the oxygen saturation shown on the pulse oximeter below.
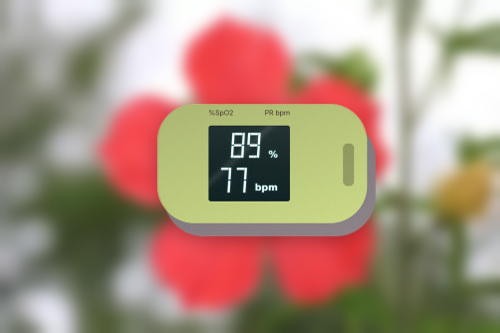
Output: 89 %
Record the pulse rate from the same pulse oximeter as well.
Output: 77 bpm
